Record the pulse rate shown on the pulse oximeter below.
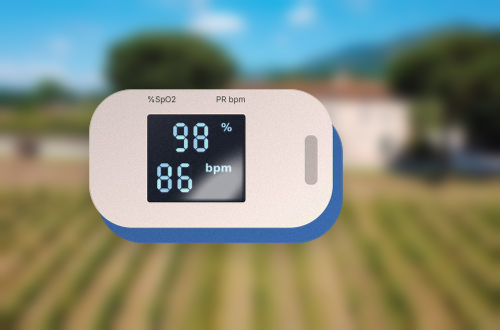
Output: 86 bpm
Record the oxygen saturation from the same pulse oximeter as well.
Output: 98 %
